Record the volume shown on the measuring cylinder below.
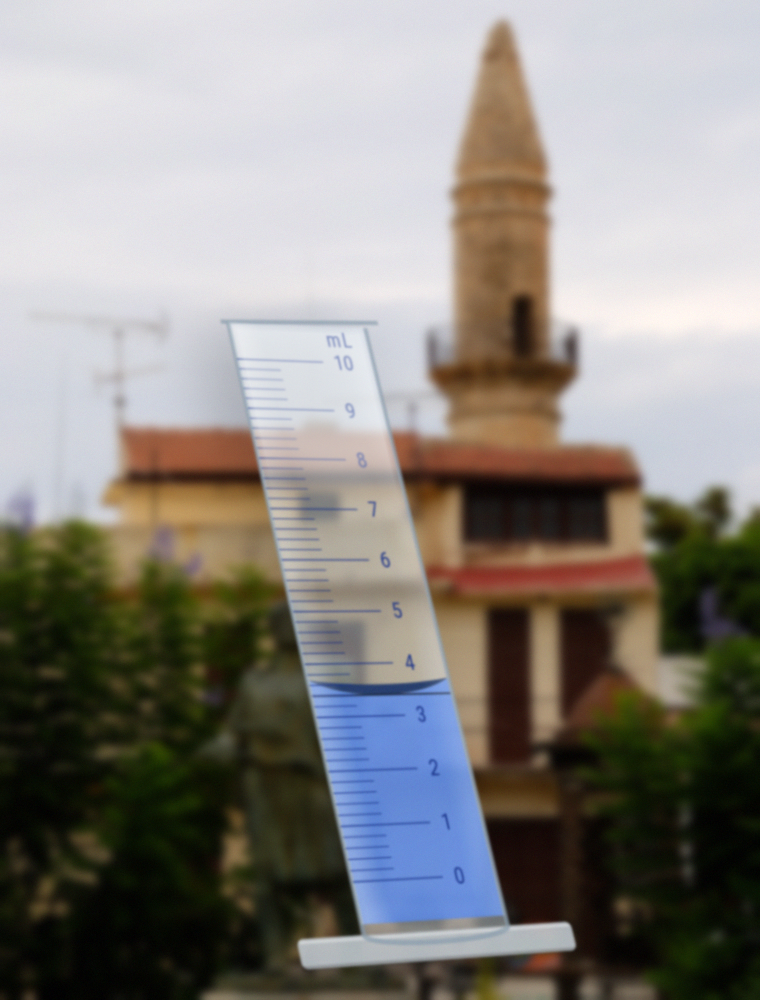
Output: 3.4 mL
